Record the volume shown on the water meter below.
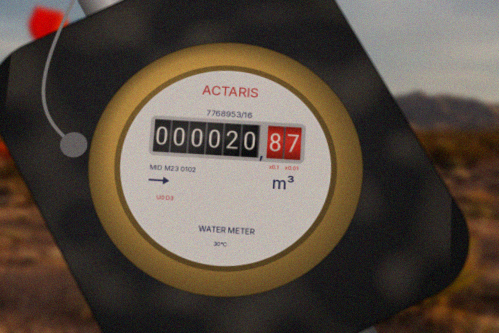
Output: 20.87 m³
